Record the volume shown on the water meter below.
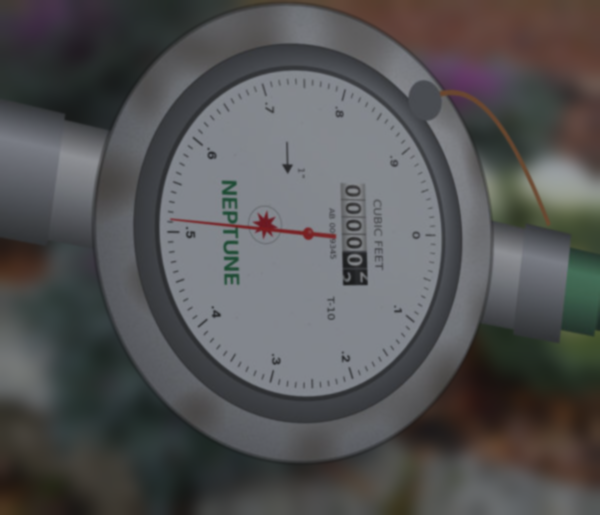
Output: 2.51 ft³
